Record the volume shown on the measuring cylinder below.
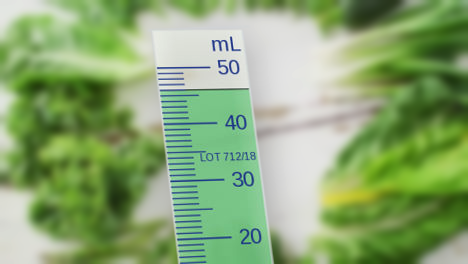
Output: 46 mL
